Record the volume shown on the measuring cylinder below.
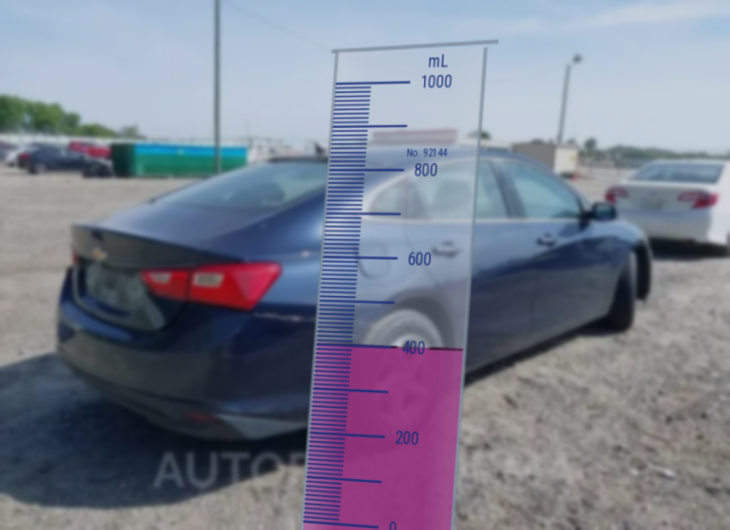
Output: 400 mL
